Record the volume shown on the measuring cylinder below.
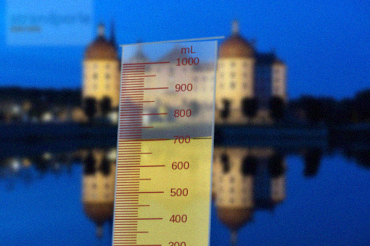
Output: 700 mL
